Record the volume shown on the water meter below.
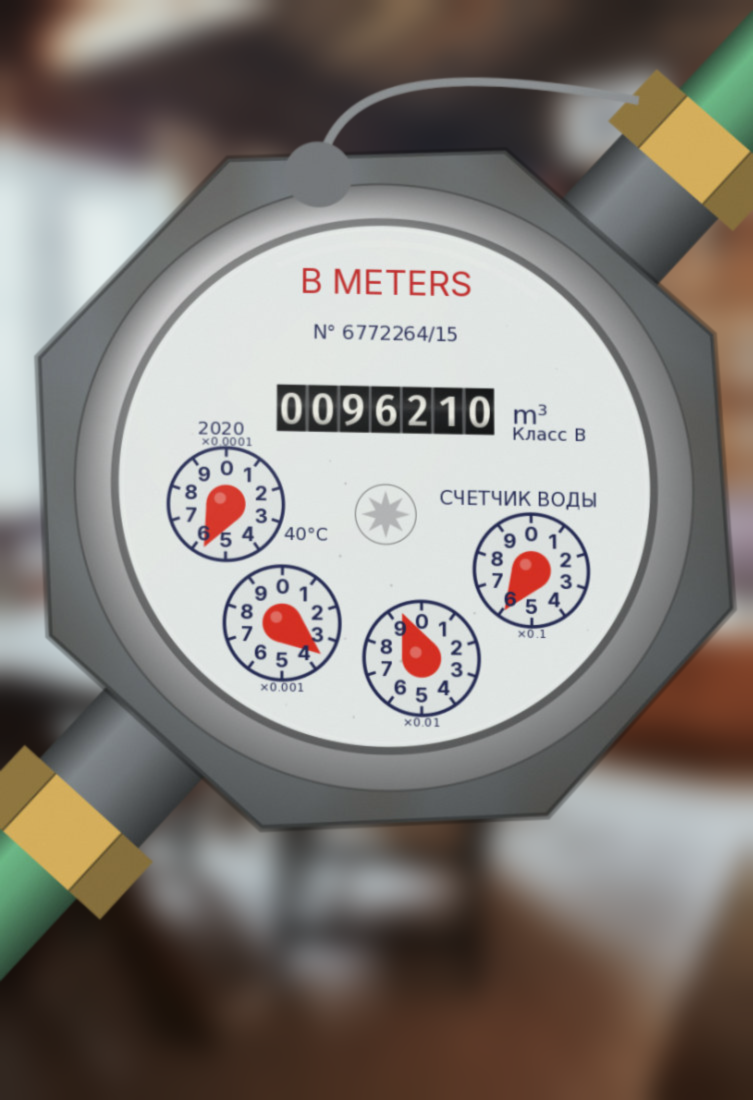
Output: 96210.5935 m³
